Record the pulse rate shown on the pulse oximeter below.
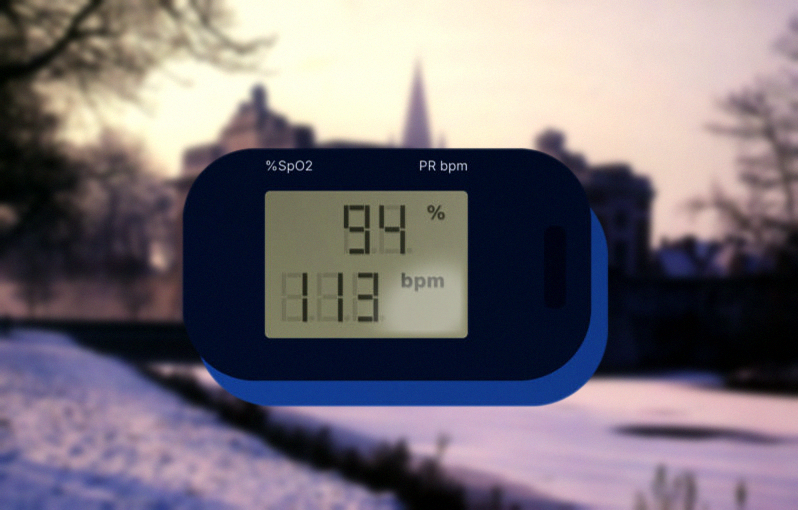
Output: 113 bpm
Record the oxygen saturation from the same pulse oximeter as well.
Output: 94 %
